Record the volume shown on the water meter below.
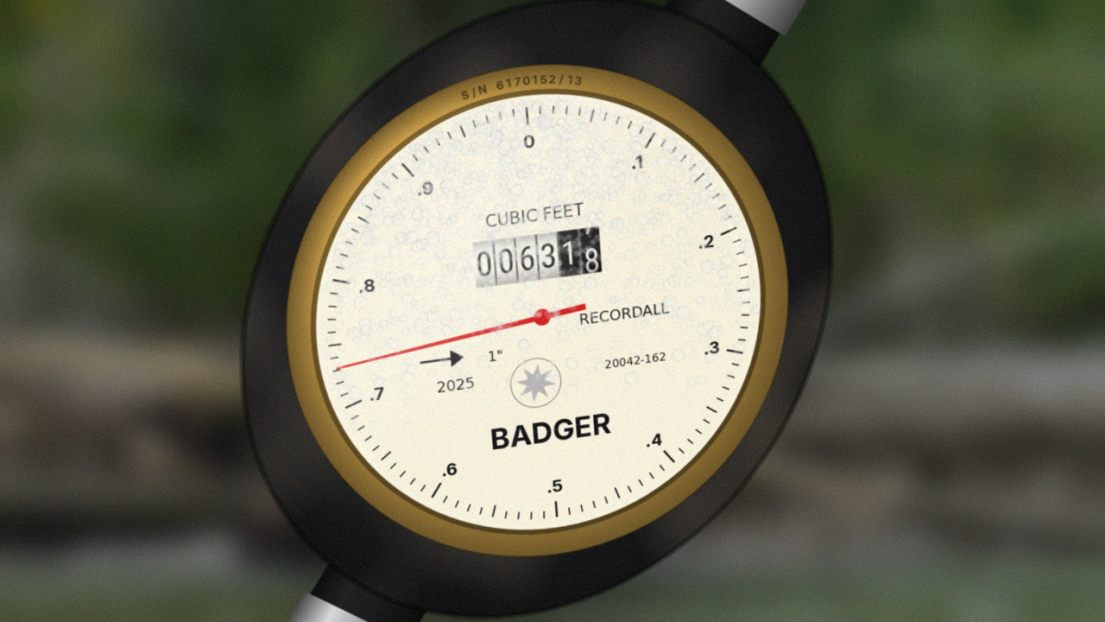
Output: 6317.73 ft³
